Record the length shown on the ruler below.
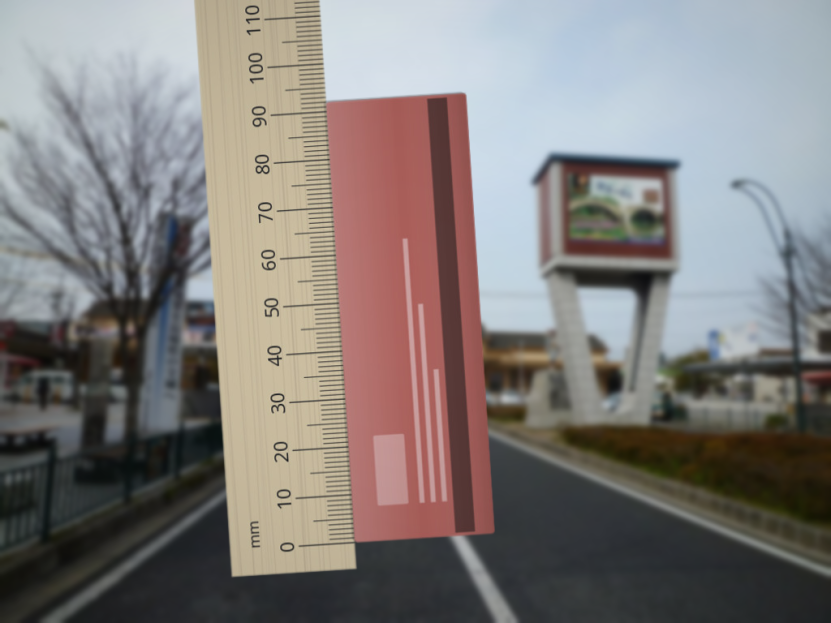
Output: 92 mm
